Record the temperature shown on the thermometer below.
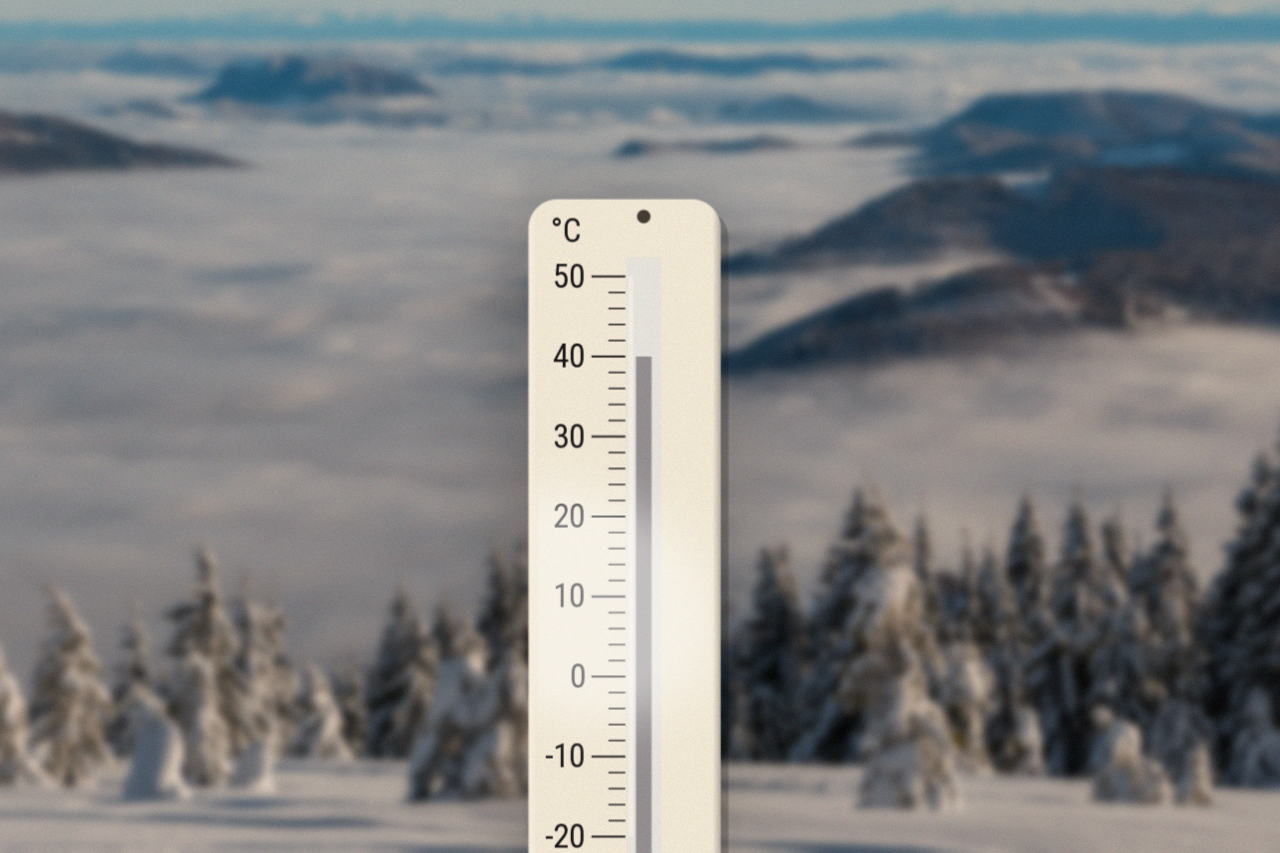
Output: 40 °C
